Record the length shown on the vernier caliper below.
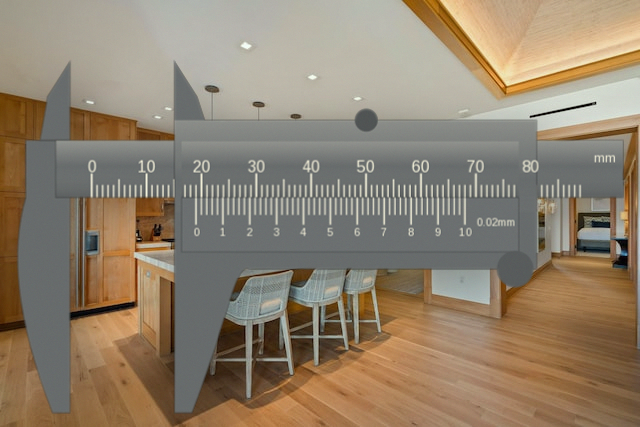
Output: 19.0 mm
